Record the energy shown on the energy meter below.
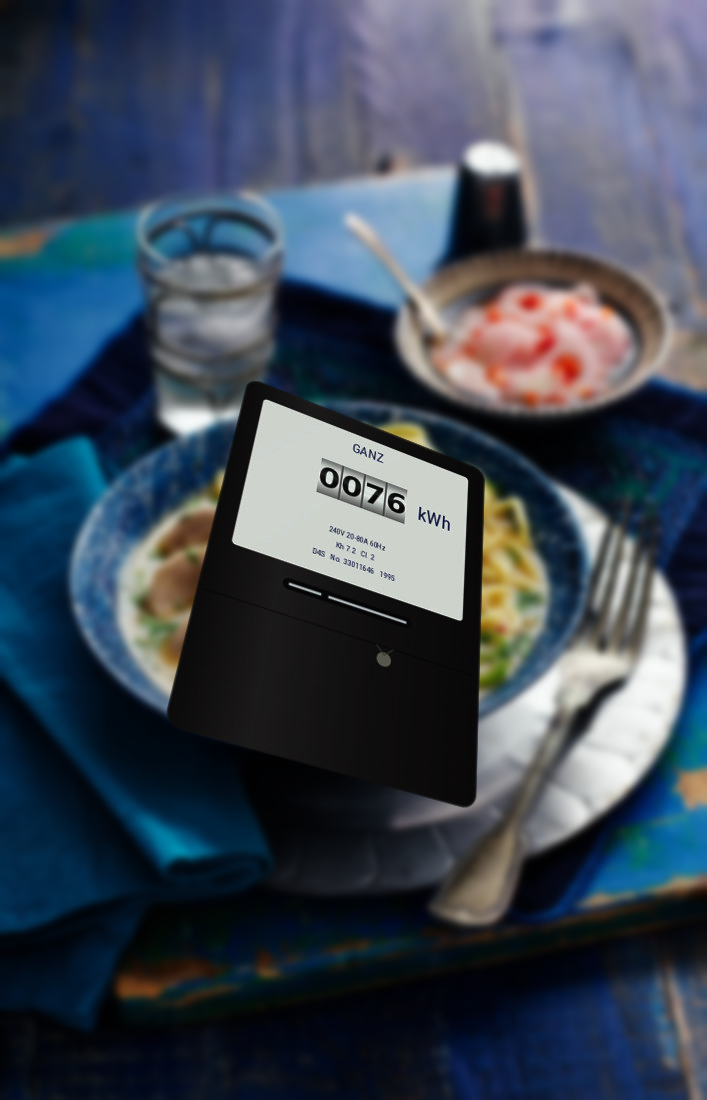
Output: 76 kWh
